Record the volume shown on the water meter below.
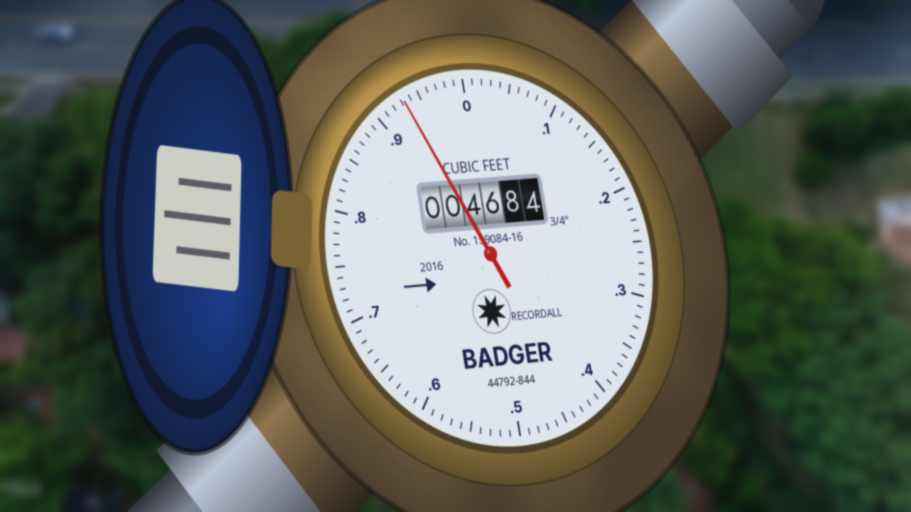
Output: 4683.93 ft³
